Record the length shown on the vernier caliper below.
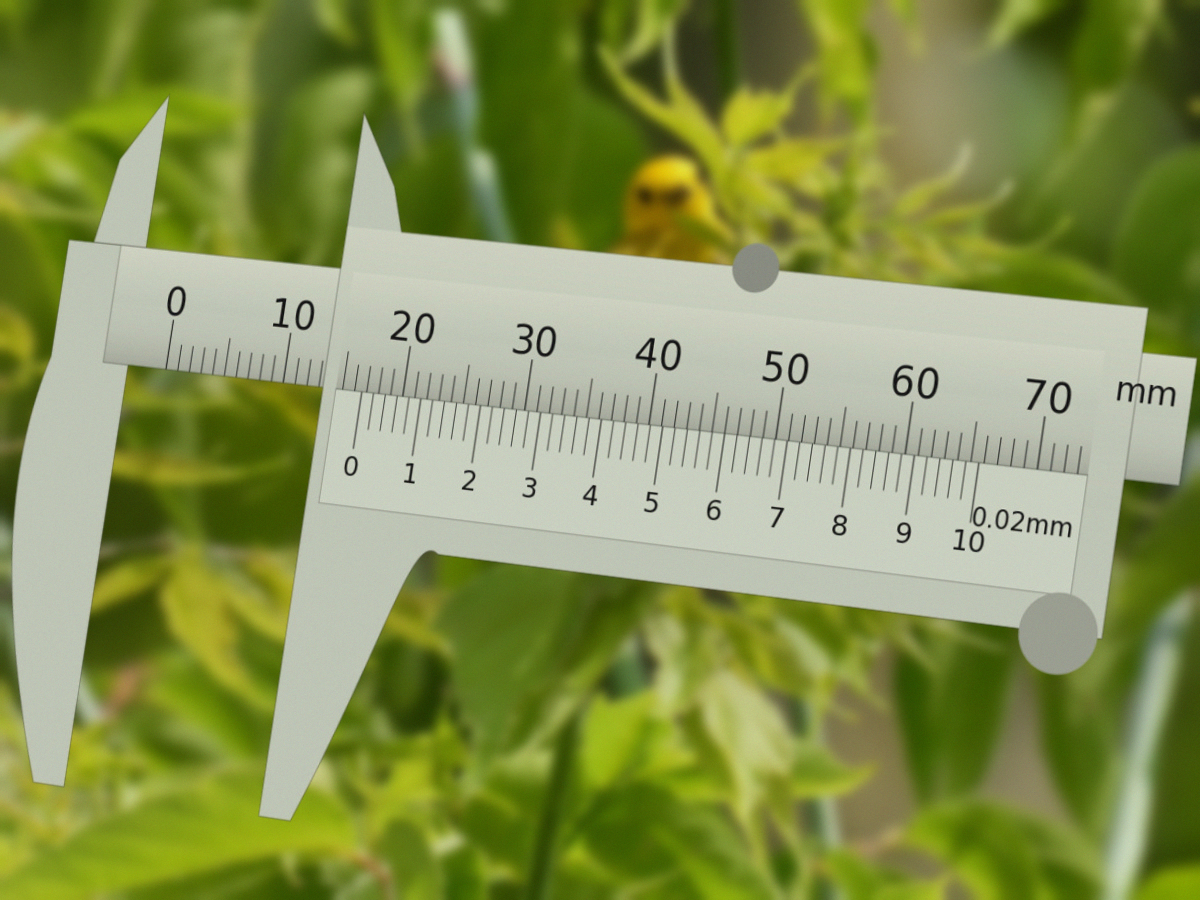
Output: 16.6 mm
